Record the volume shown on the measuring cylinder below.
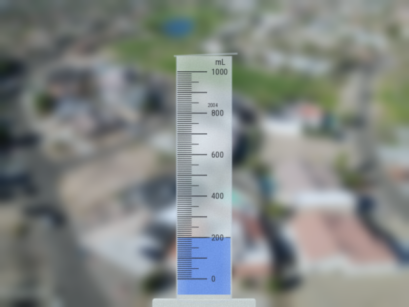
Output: 200 mL
